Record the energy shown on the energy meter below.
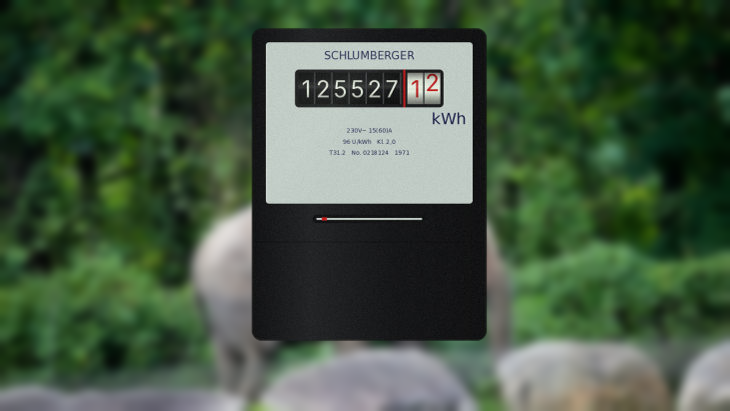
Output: 125527.12 kWh
